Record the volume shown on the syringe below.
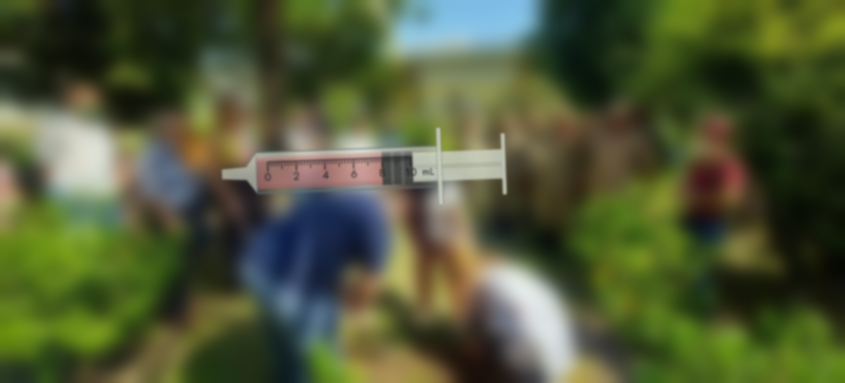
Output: 8 mL
